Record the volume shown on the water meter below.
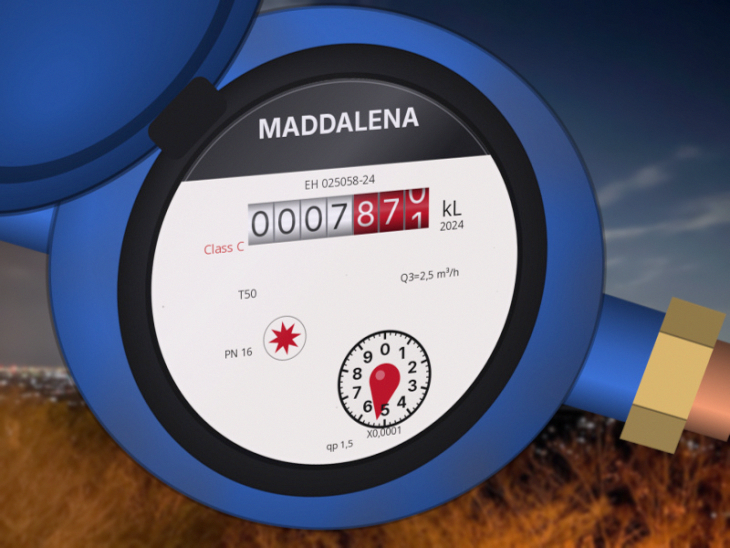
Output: 7.8705 kL
